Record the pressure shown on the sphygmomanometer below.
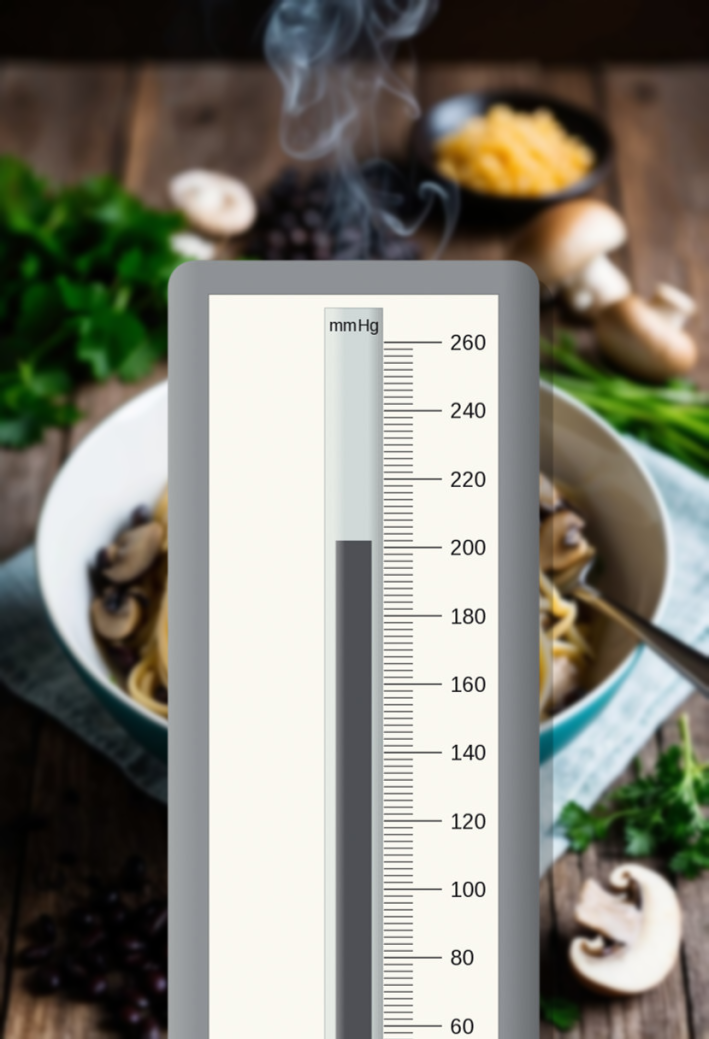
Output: 202 mmHg
